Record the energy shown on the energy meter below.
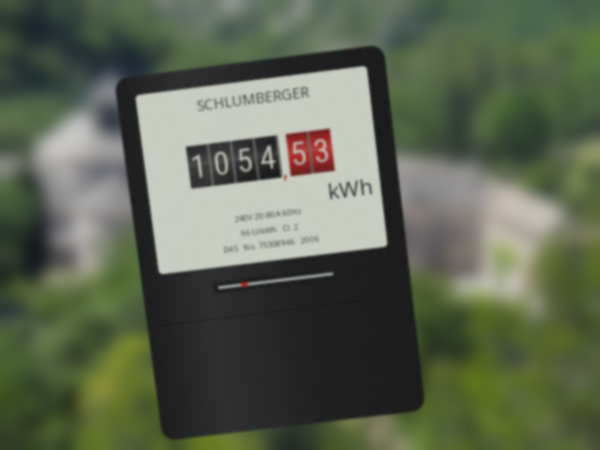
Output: 1054.53 kWh
